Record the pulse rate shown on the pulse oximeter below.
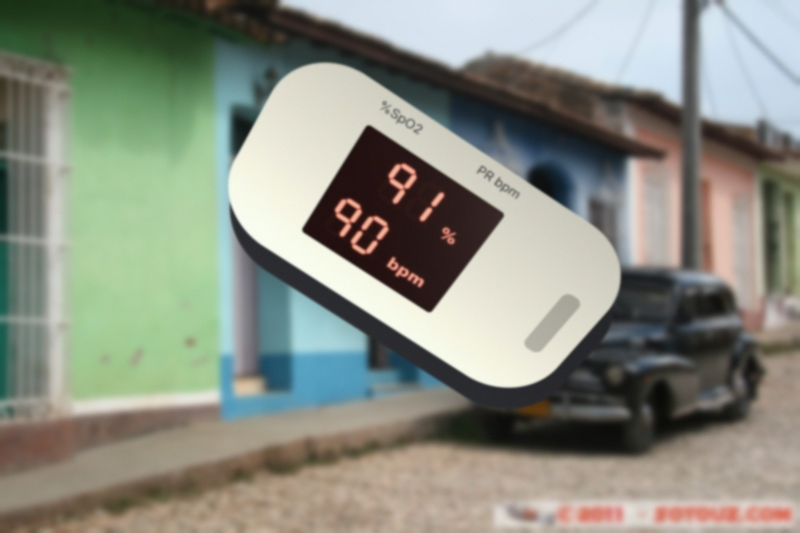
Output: 90 bpm
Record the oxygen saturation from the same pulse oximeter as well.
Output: 91 %
